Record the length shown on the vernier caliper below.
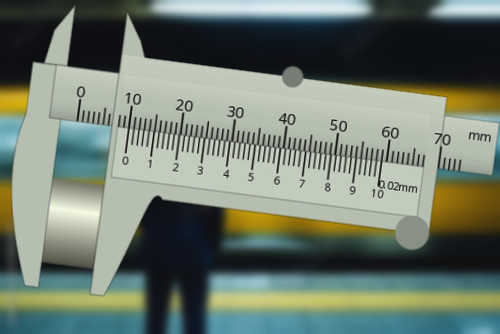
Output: 10.0 mm
